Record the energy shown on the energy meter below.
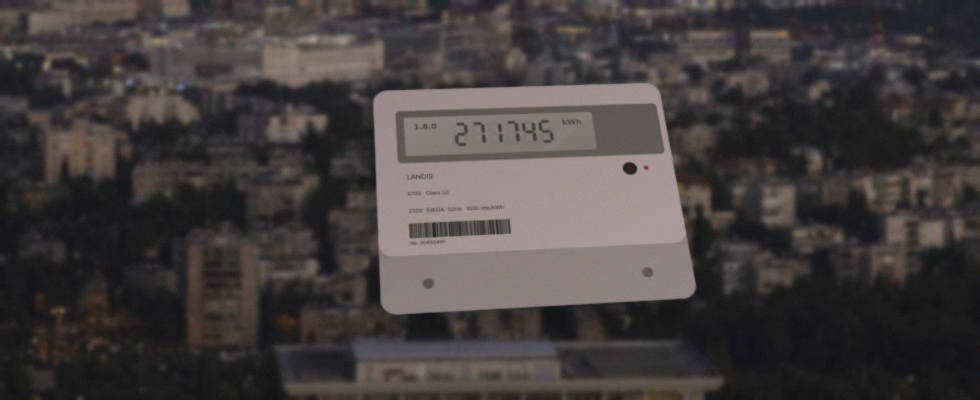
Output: 271745 kWh
